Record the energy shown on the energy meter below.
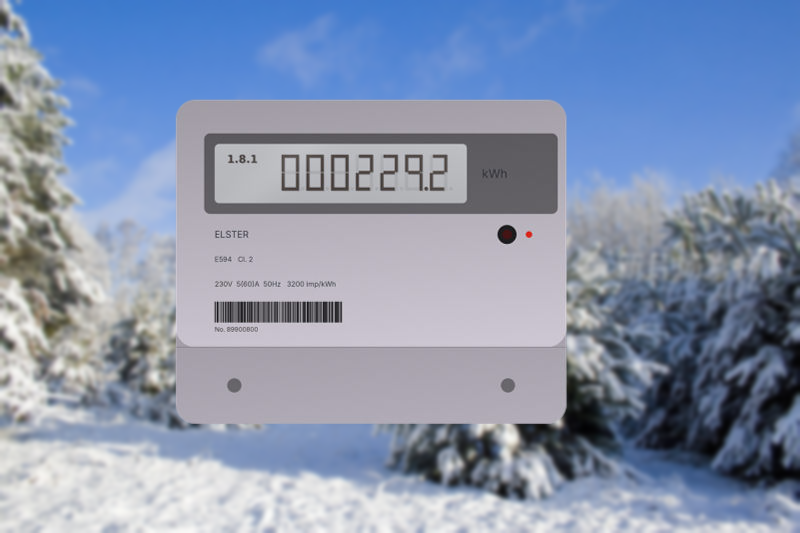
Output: 229.2 kWh
